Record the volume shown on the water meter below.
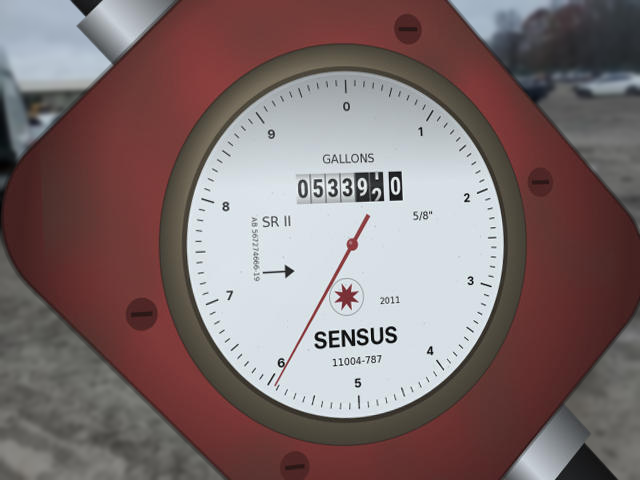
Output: 533915.9 gal
